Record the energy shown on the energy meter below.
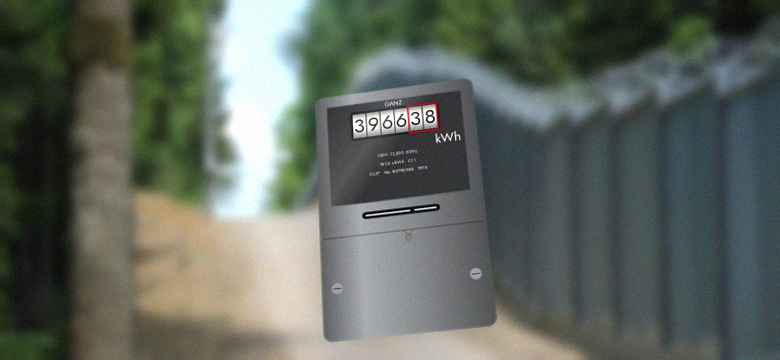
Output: 3966.38 kWh
